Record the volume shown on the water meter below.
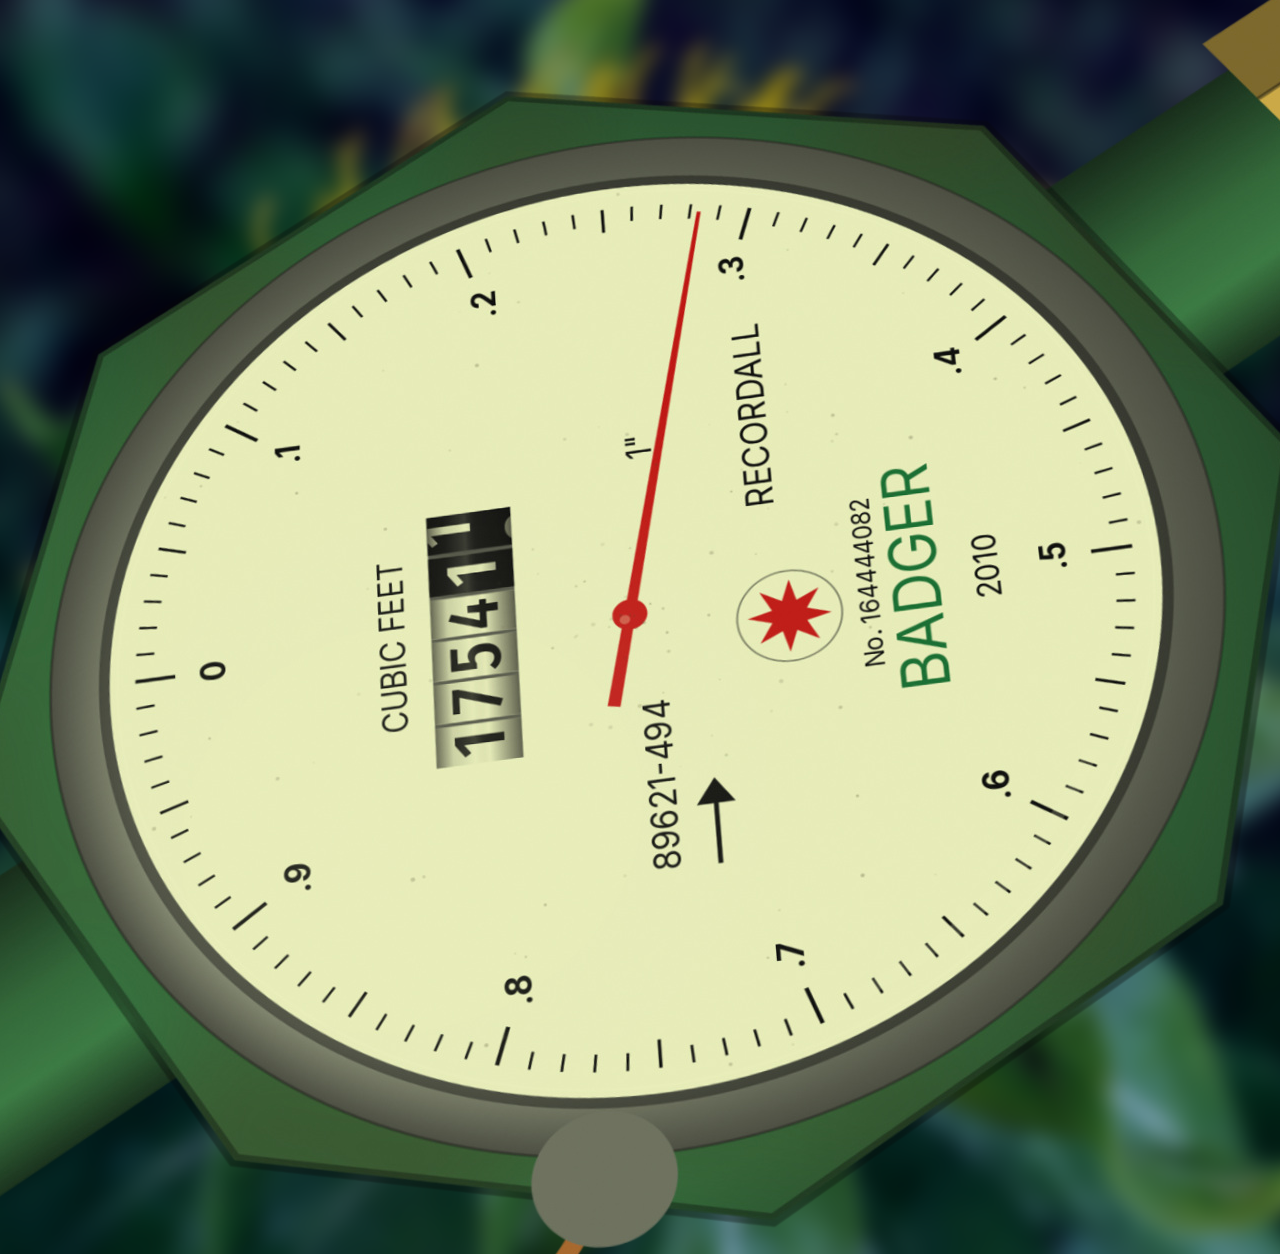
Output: 175411.28 ft³
